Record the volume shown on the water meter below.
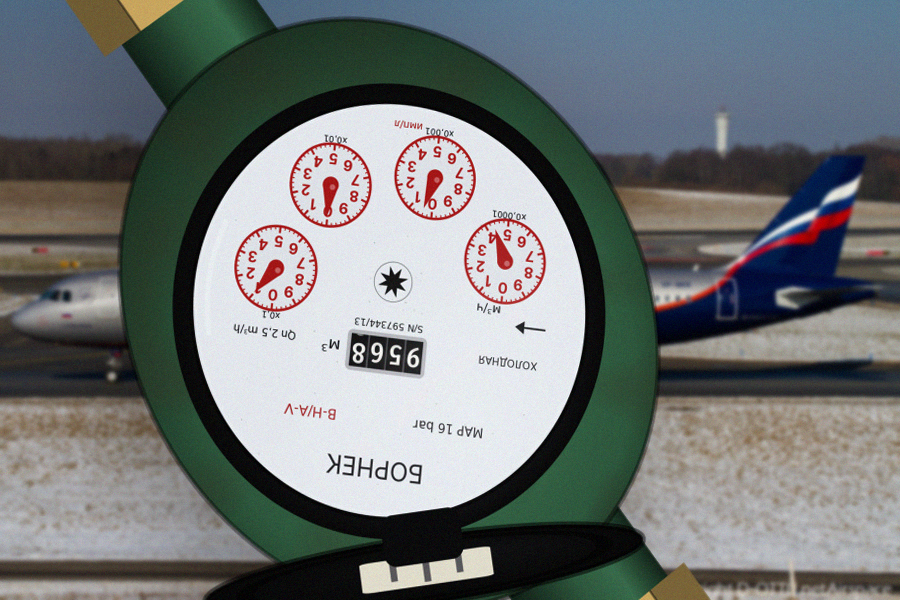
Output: 9568.1004 m³
